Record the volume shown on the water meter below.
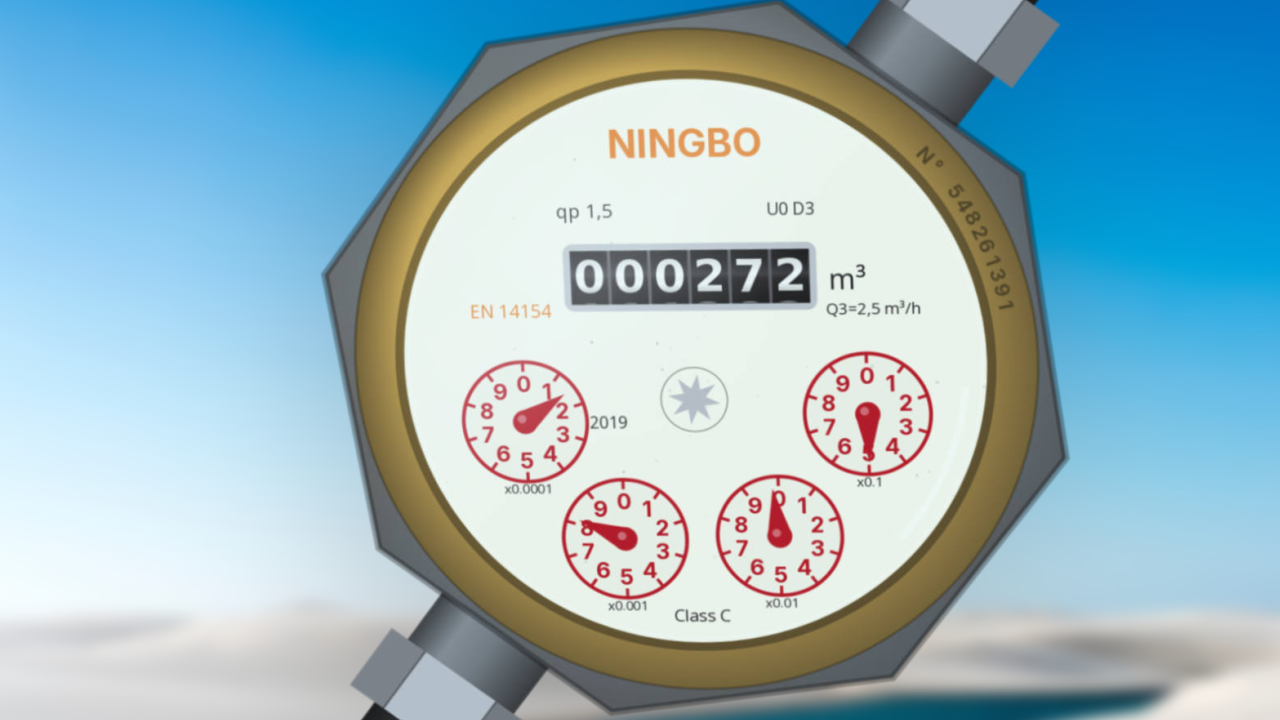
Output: 272.4981 m³
